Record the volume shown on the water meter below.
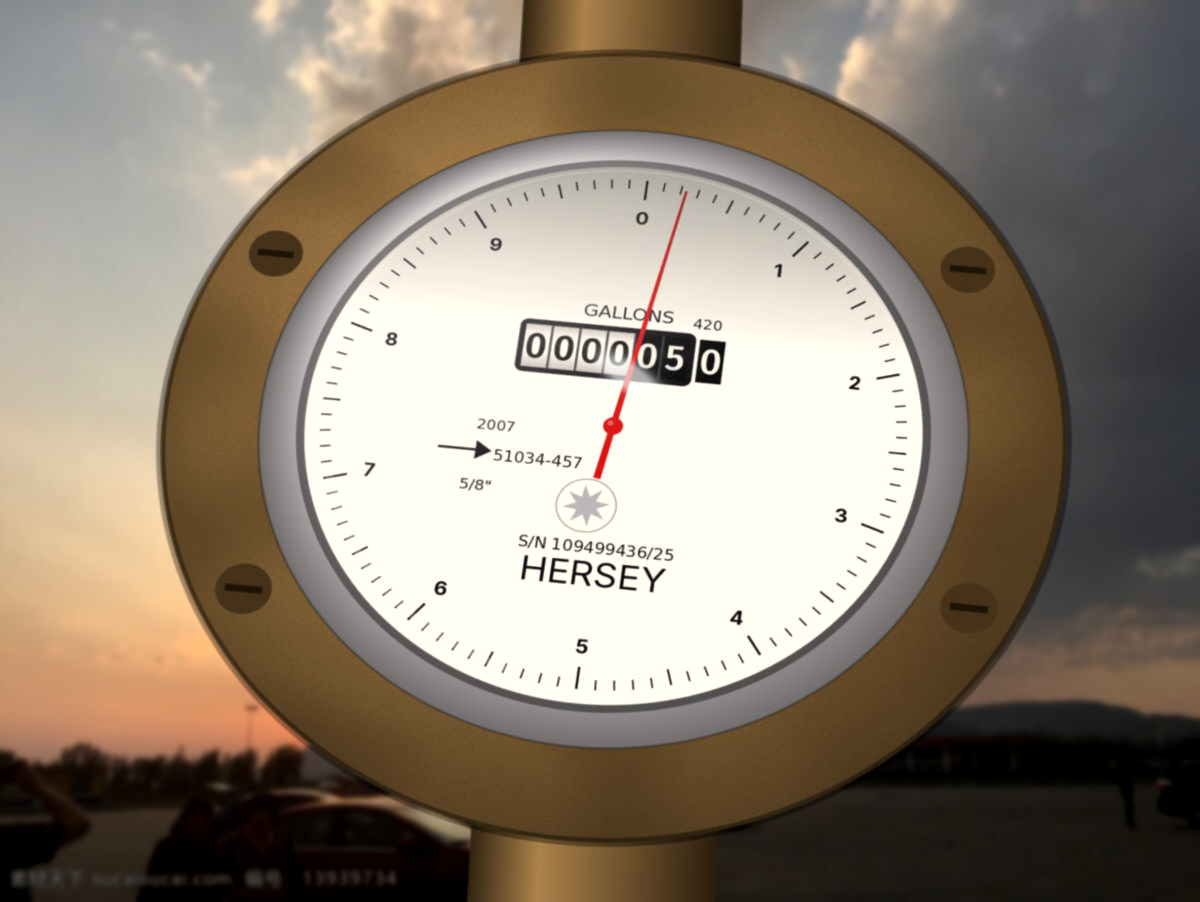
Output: 50.2 gal
